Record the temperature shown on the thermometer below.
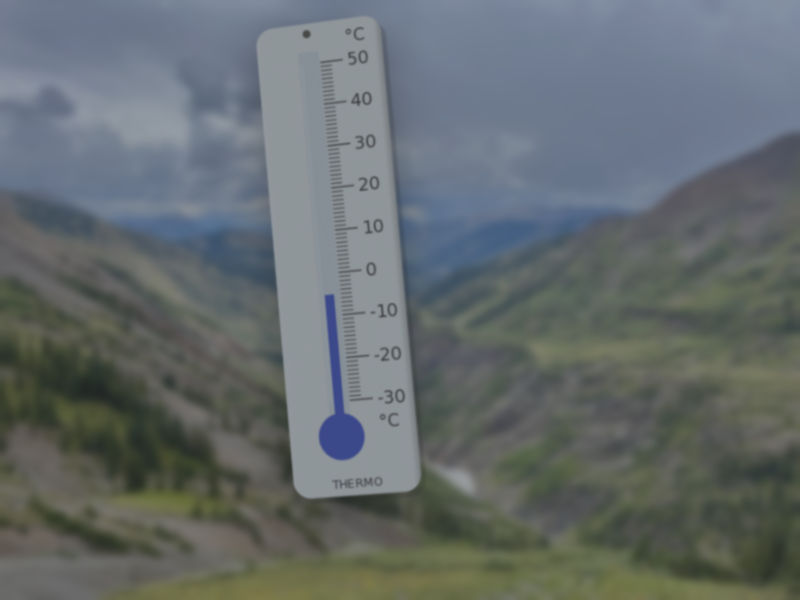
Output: -5 °C
